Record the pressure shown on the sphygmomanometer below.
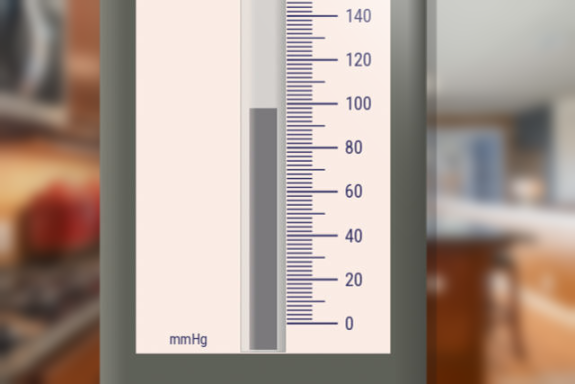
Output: 98 mmHg
